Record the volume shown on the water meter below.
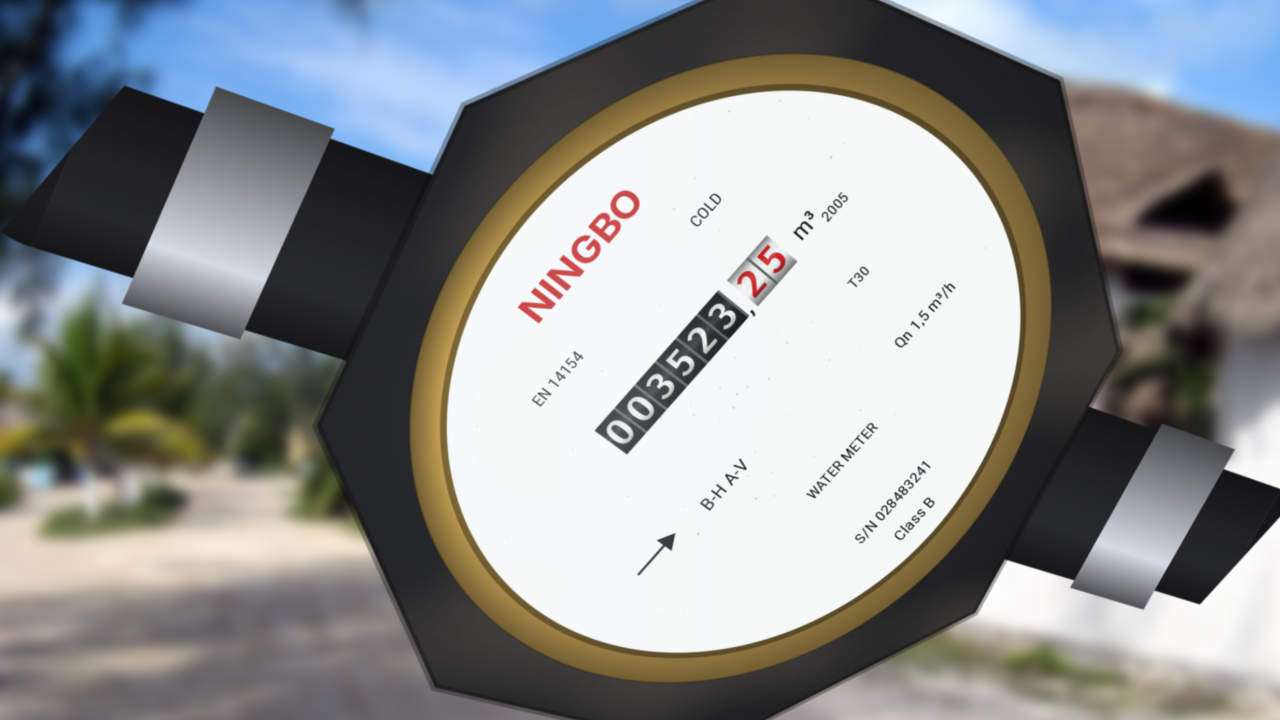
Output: 3523.25 m³
